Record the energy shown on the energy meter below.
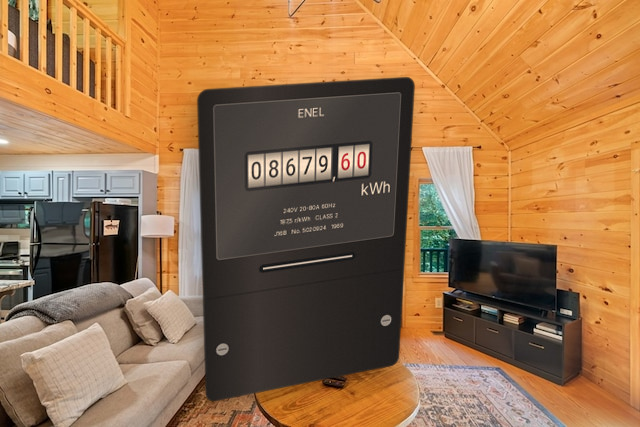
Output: 8679.60 kWh
